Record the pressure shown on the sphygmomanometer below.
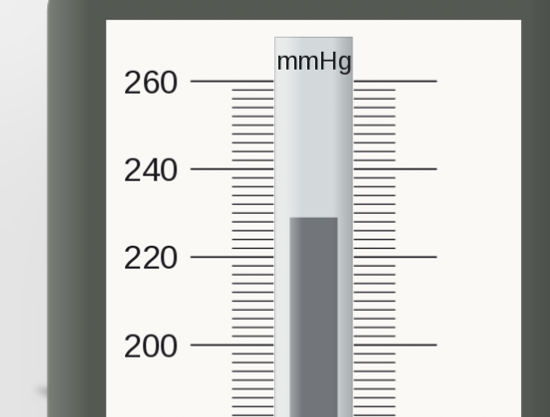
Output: 229 mmHg
